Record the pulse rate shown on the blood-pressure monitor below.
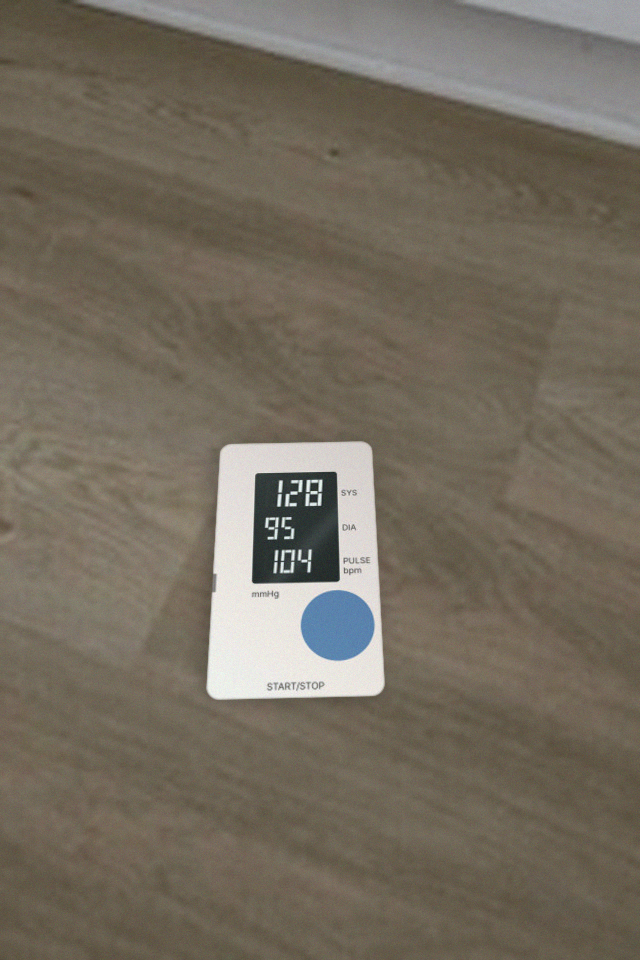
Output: 104 bpm
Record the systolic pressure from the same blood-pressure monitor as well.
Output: 128 mmHg
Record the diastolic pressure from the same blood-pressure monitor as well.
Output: 95 mmHg
